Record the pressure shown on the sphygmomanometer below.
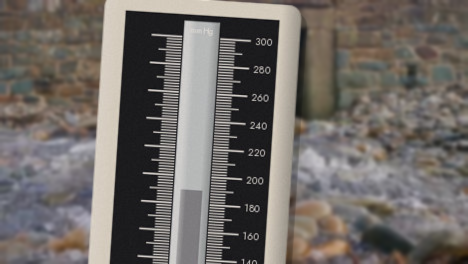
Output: 190 mmHg
